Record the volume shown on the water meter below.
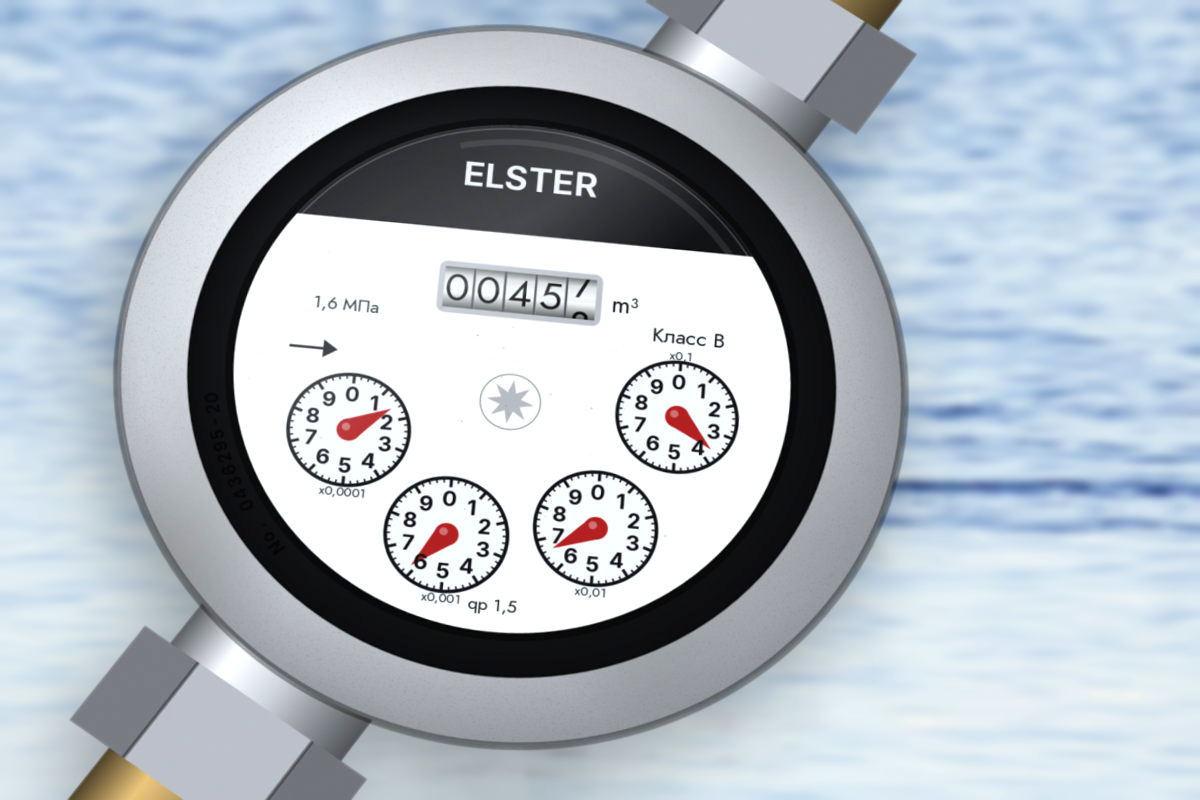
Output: 457.3661 m³
